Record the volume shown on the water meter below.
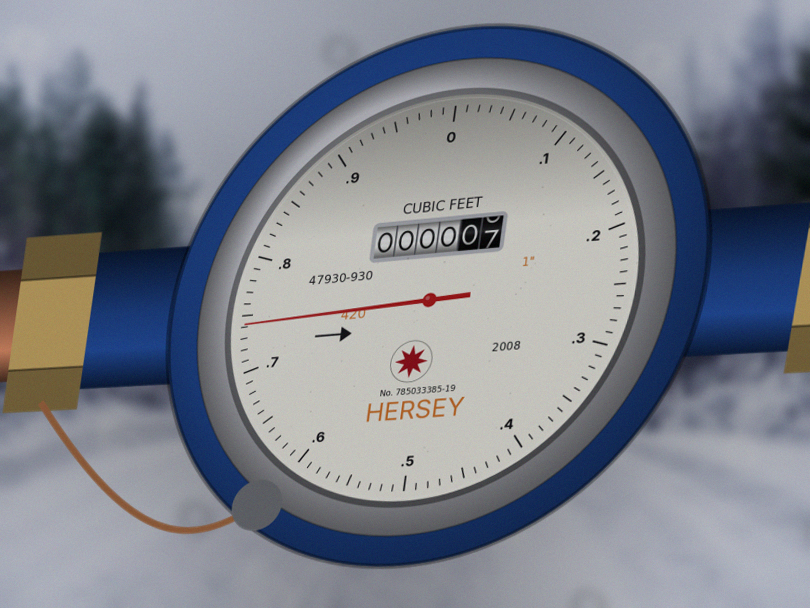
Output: 6.74 ft³
